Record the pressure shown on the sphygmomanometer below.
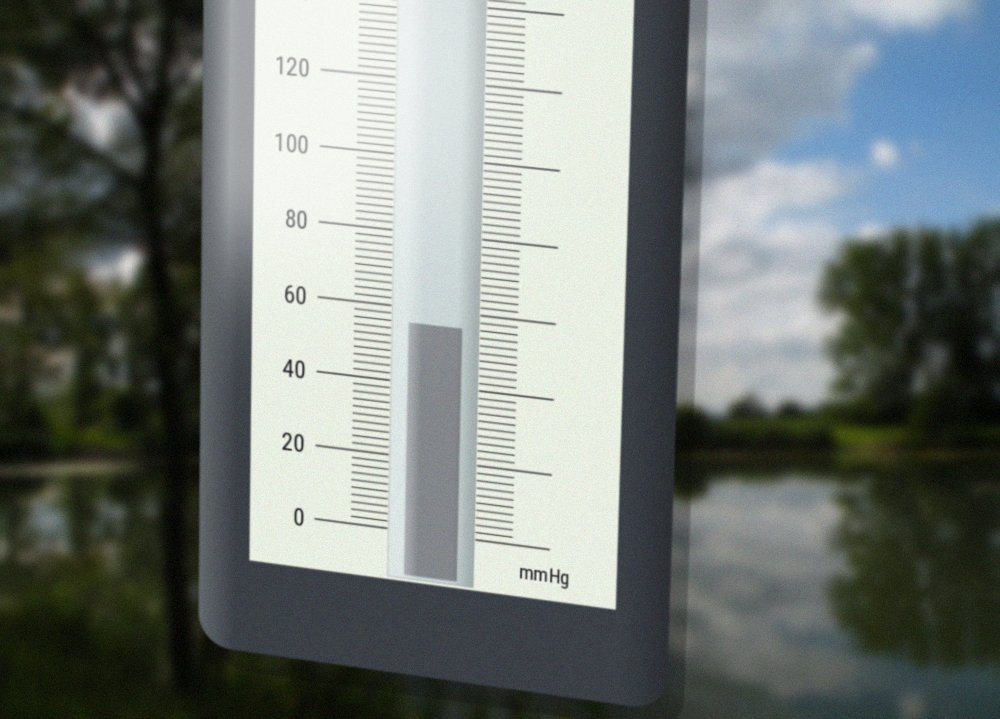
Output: 56 mmHg
